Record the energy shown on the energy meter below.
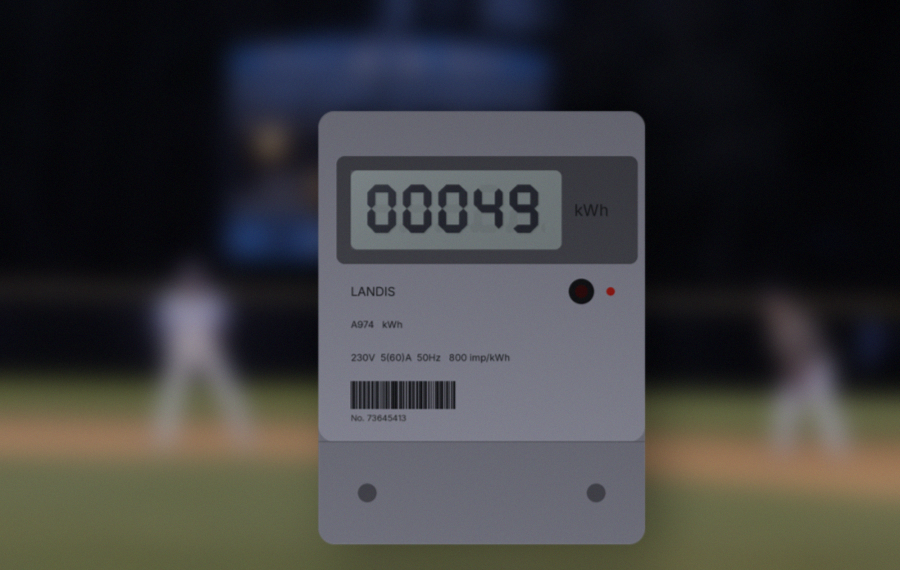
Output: 49 kWh
